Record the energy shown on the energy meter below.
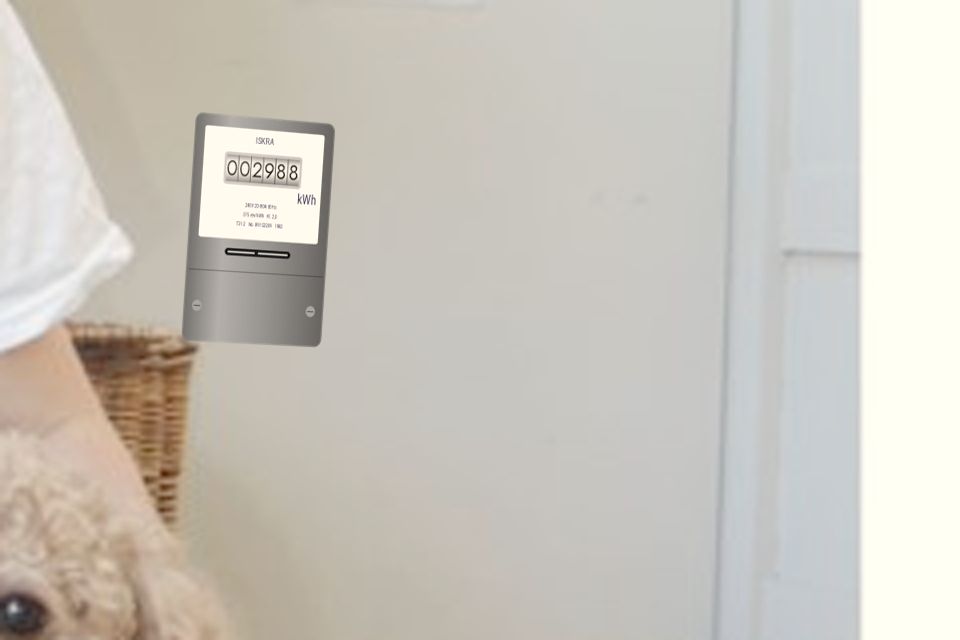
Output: 2988 kWh
